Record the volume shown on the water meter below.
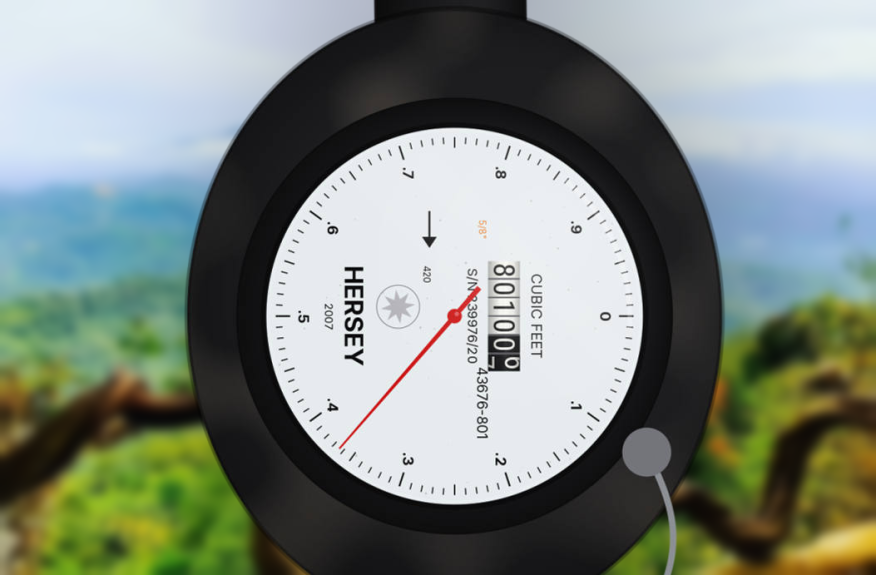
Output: 801006.36 ft³
